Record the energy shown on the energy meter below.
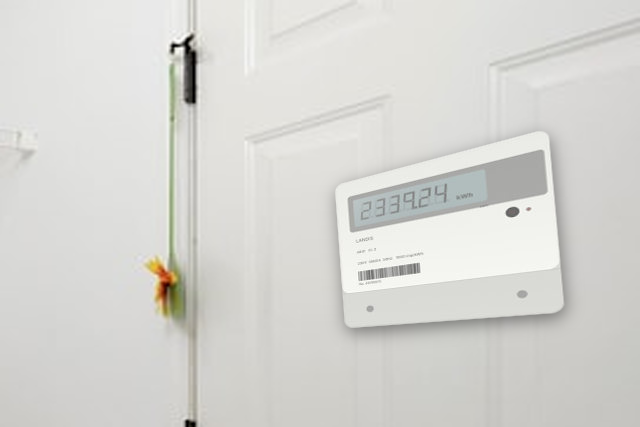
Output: 2339.24 kWh
